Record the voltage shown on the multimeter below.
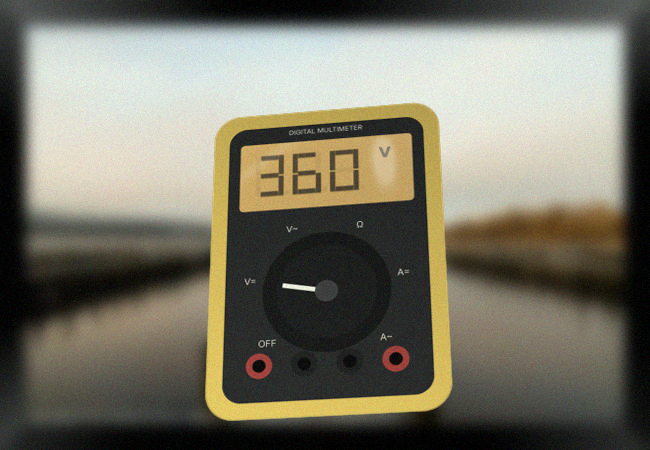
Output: 360 V
